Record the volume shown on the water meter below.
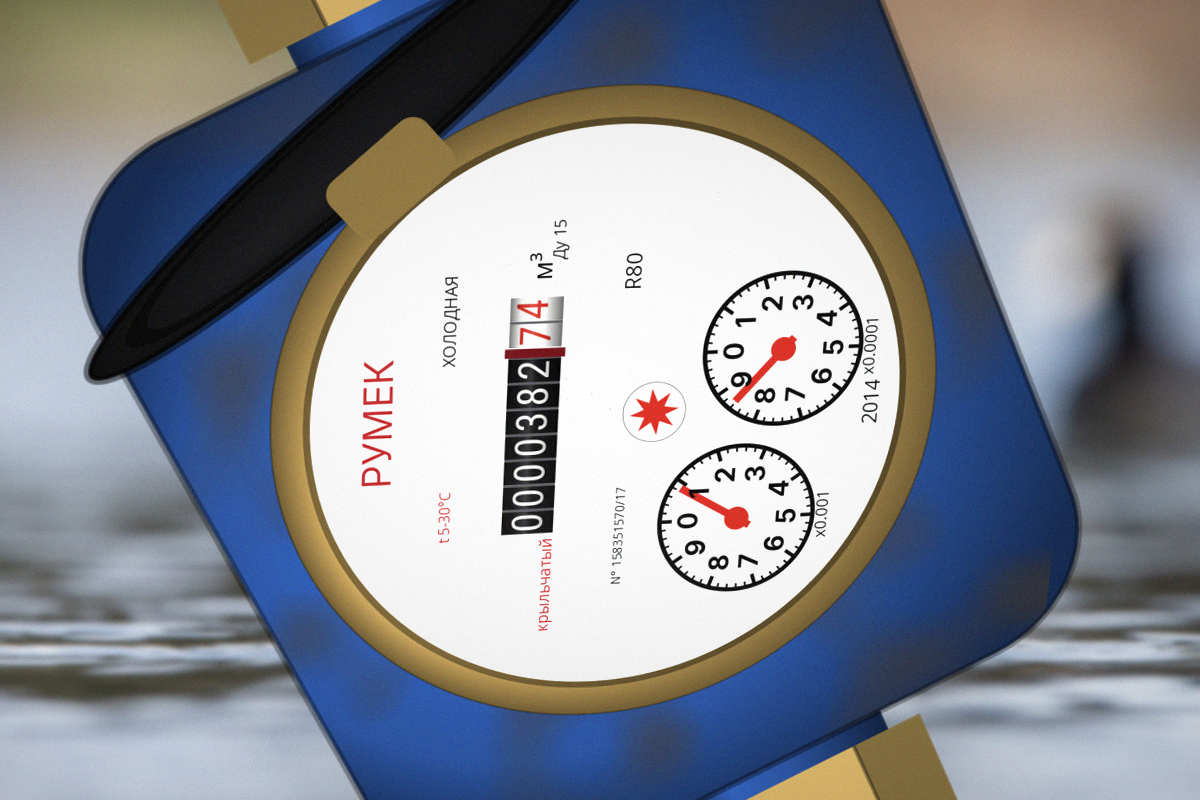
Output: 382.7408 m³
